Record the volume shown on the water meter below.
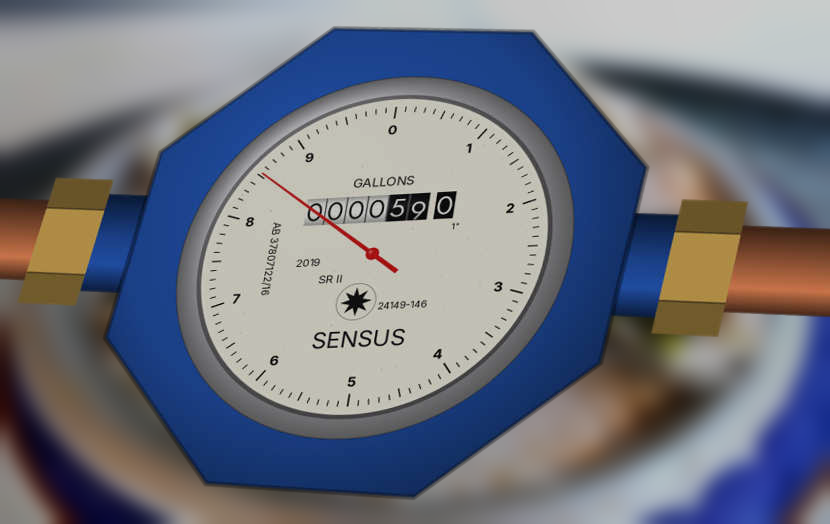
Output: 588.5 gal
